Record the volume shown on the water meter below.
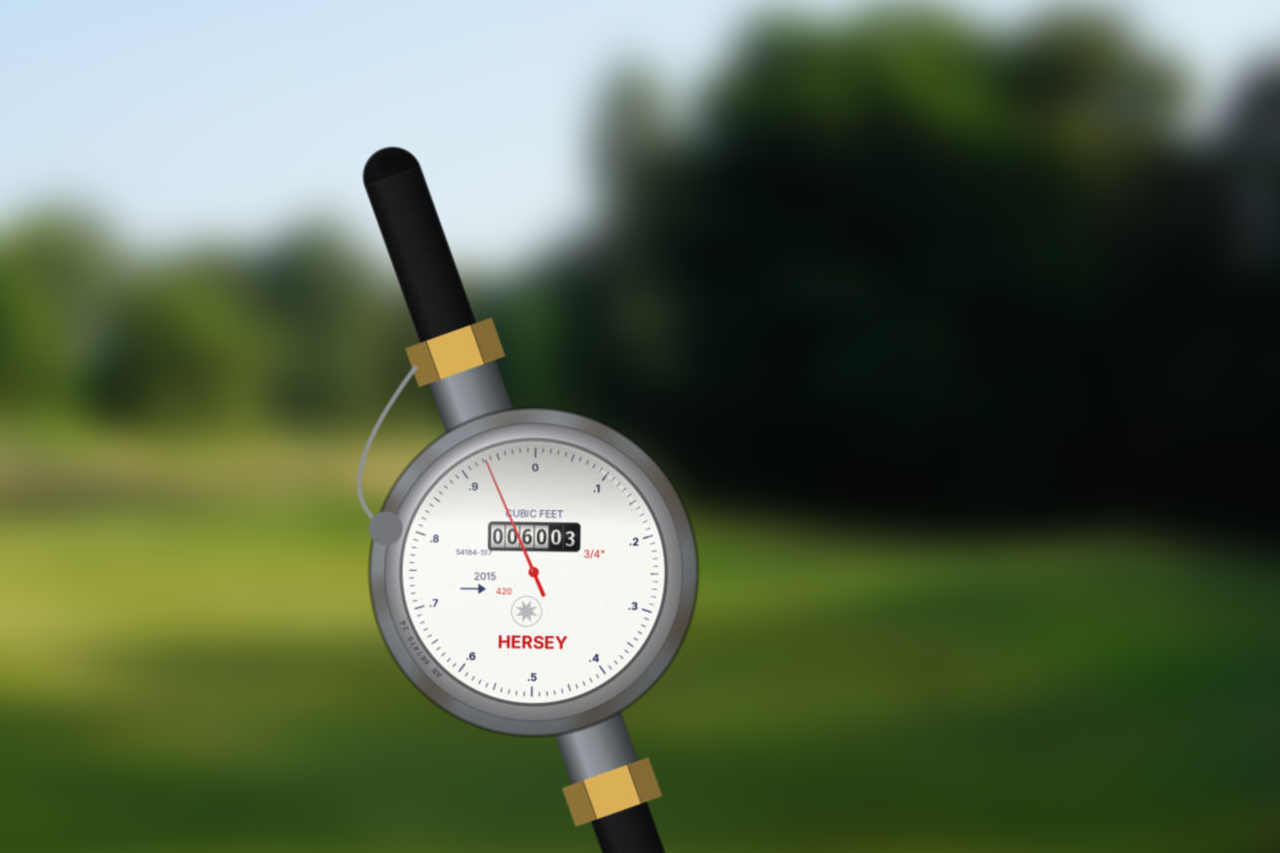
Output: 6002.93 ft³
